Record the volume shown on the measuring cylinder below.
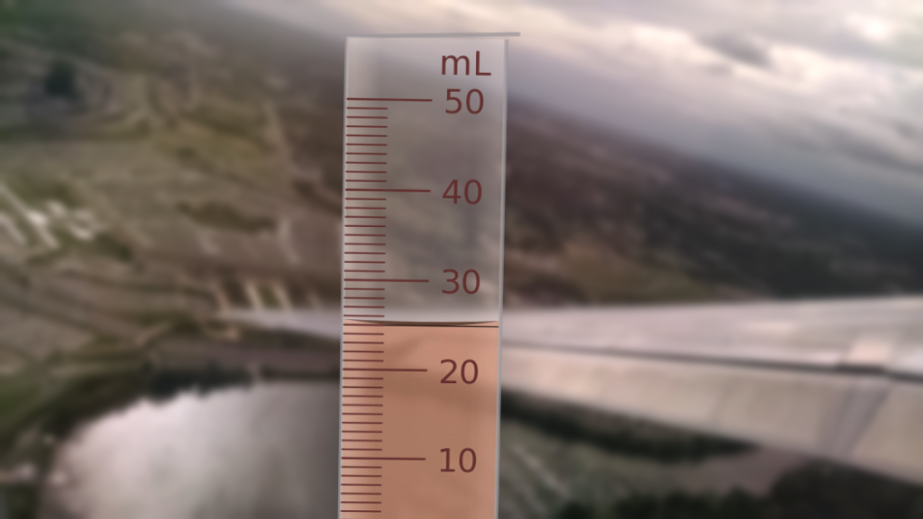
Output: 25 mL
